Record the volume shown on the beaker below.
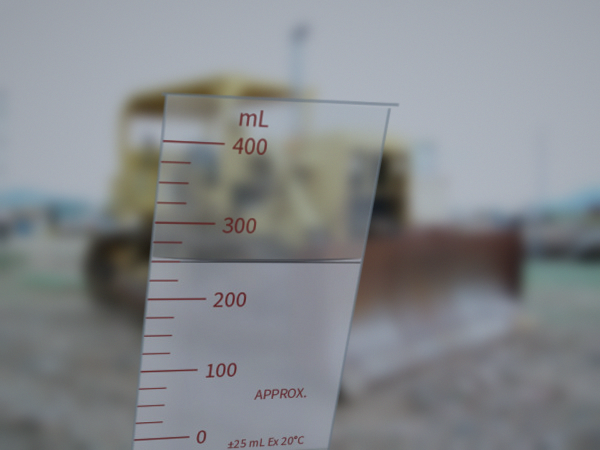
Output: 250 mL
